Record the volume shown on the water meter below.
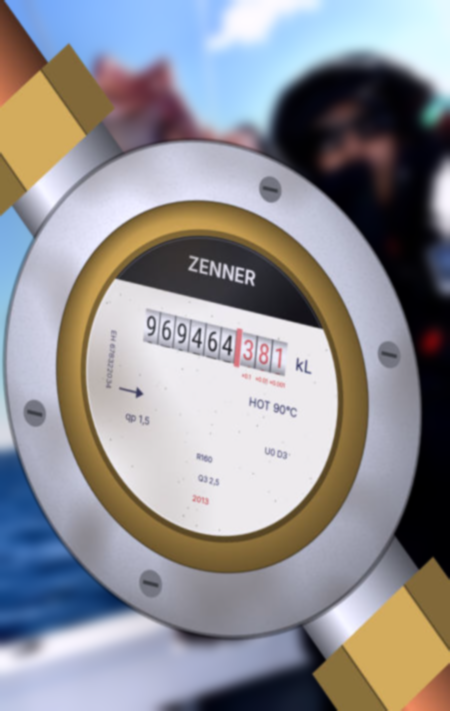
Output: 969464.381 kL
